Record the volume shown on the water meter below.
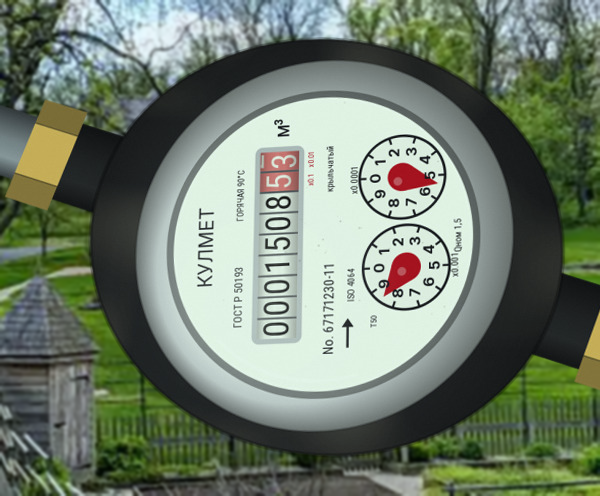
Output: 1508.5285 m³
